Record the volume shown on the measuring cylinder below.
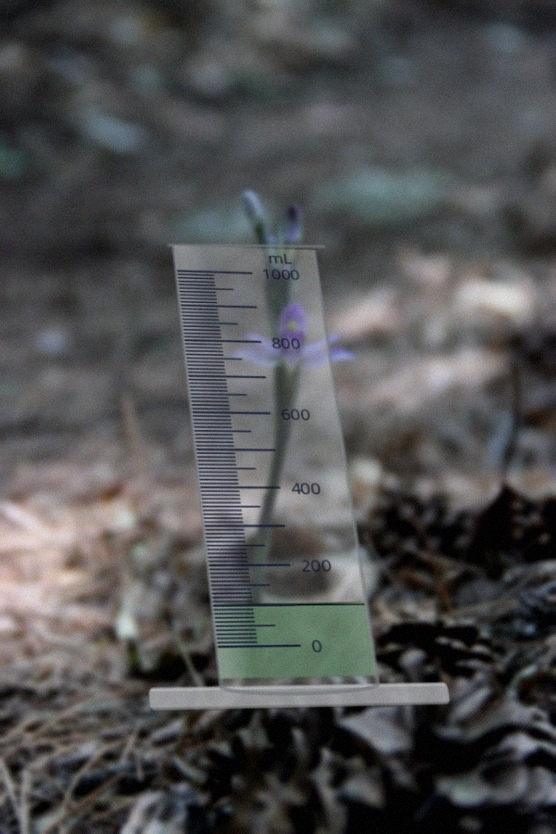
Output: 100 mL
